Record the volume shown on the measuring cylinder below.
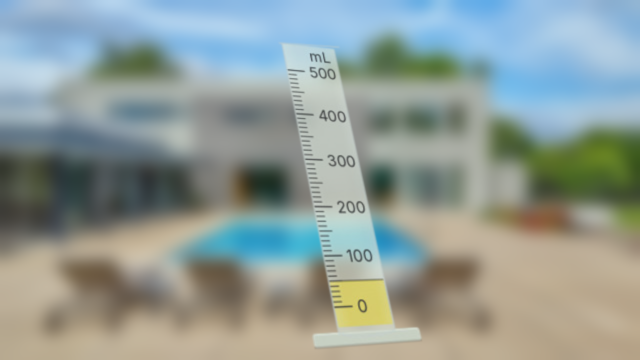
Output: 50 mL
